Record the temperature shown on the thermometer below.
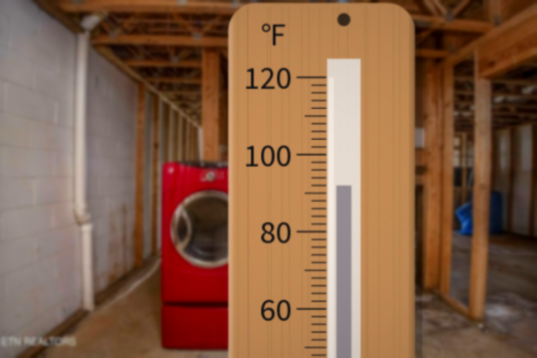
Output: 92 °F
